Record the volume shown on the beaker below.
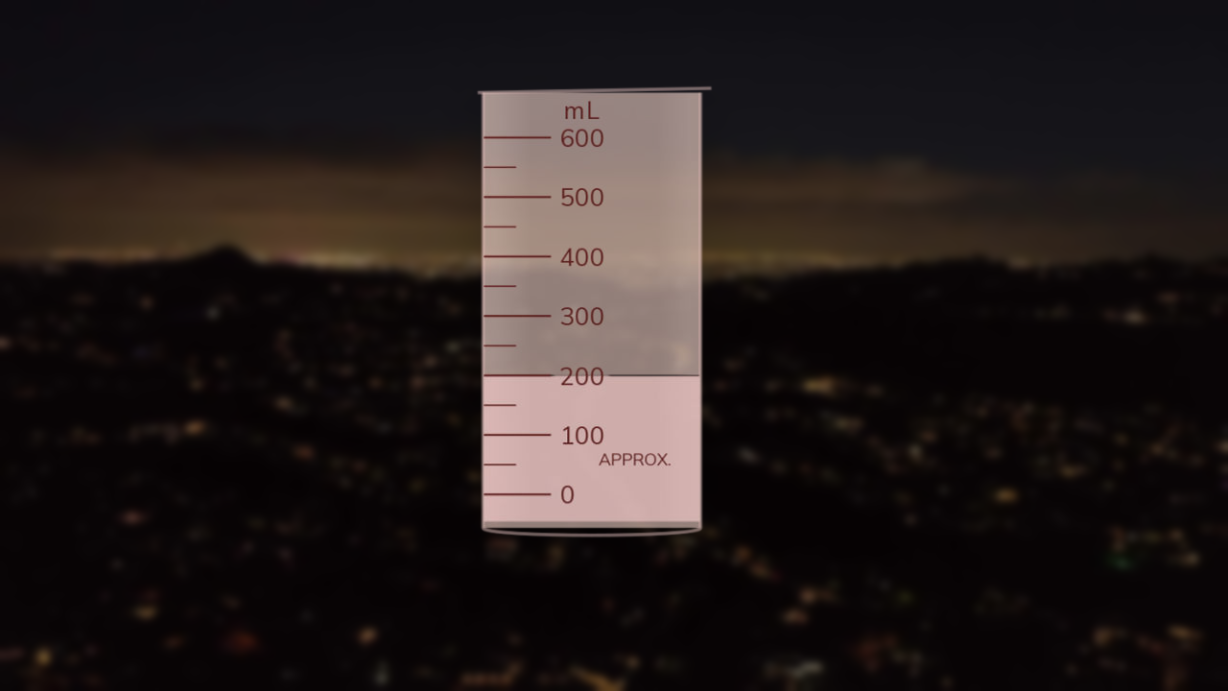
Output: 200 mL
